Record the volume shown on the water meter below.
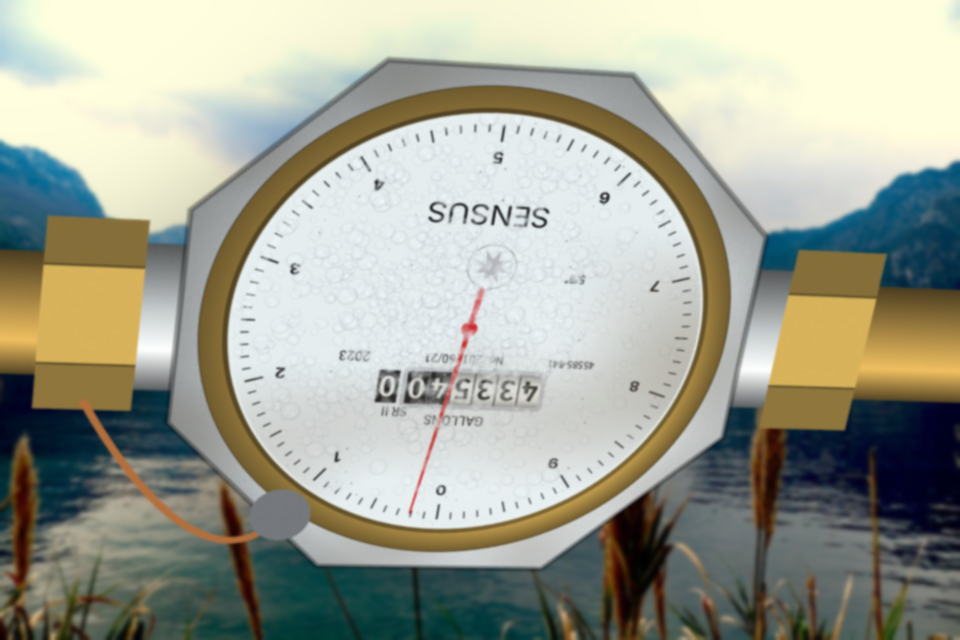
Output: 4335400.2 gal
